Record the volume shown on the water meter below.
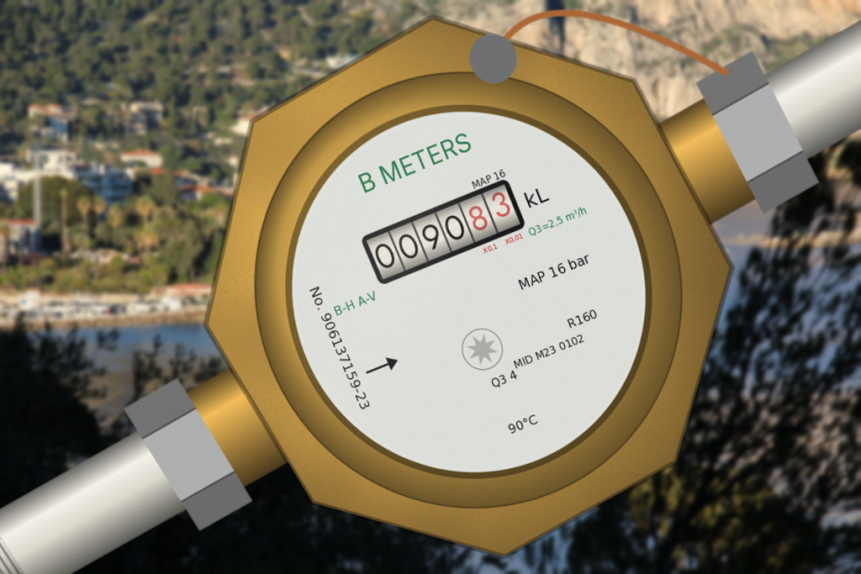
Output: 90.83 kL
